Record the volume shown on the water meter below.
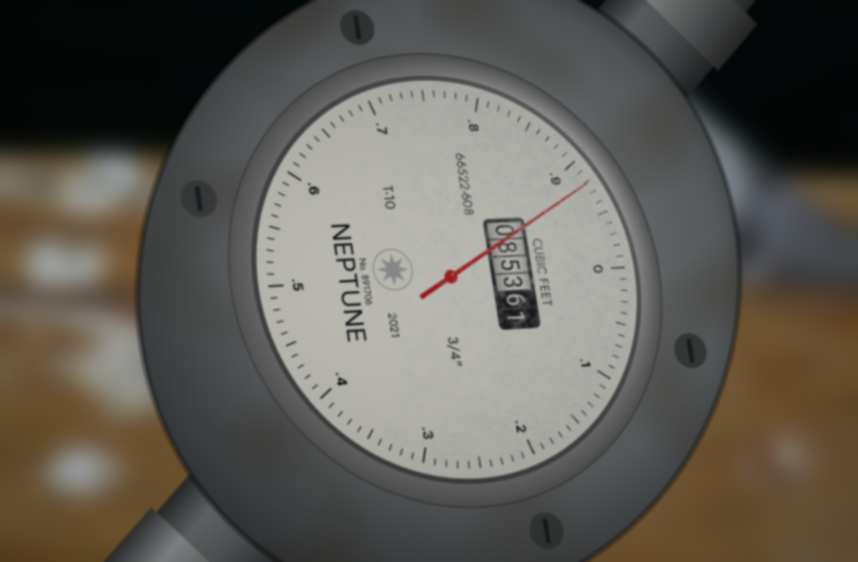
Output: 85360.92 ft³
